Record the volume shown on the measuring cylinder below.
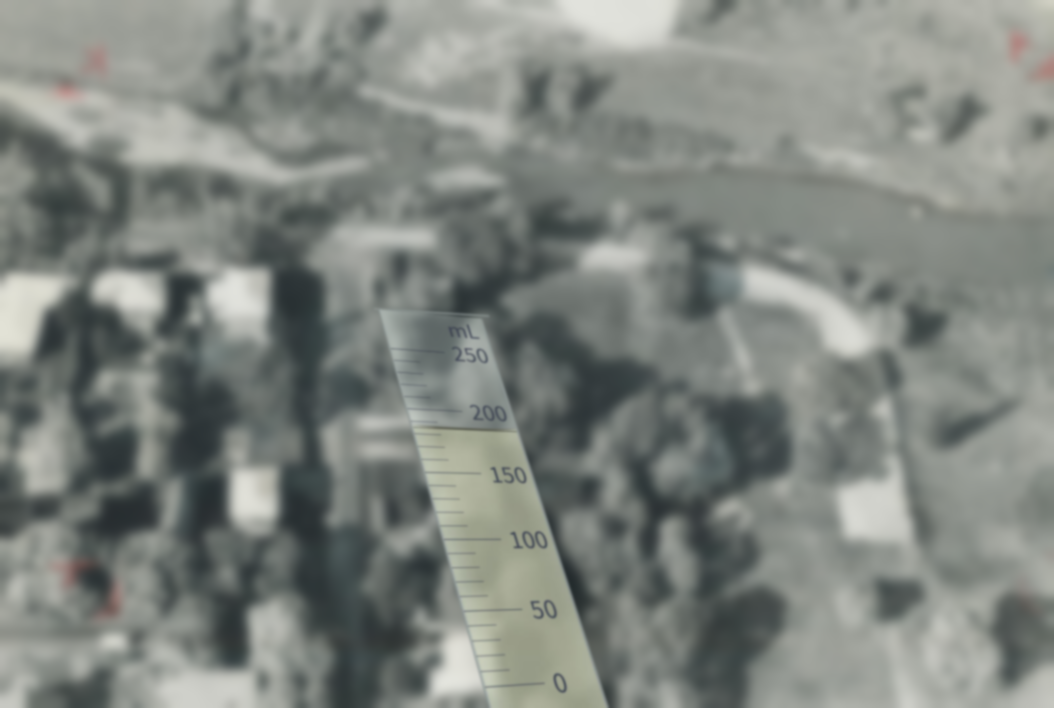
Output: 185 mL
